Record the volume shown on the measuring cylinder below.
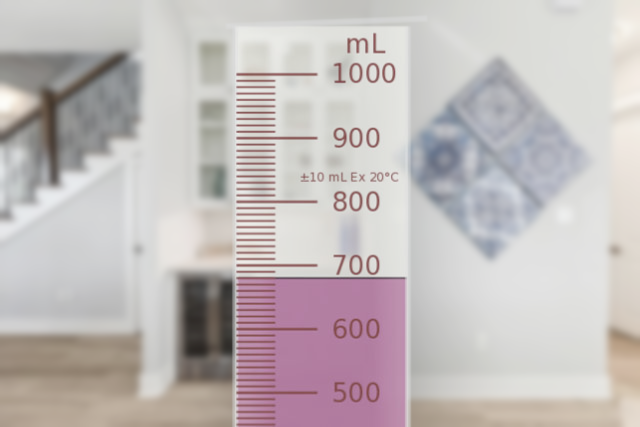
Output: 680 mL
